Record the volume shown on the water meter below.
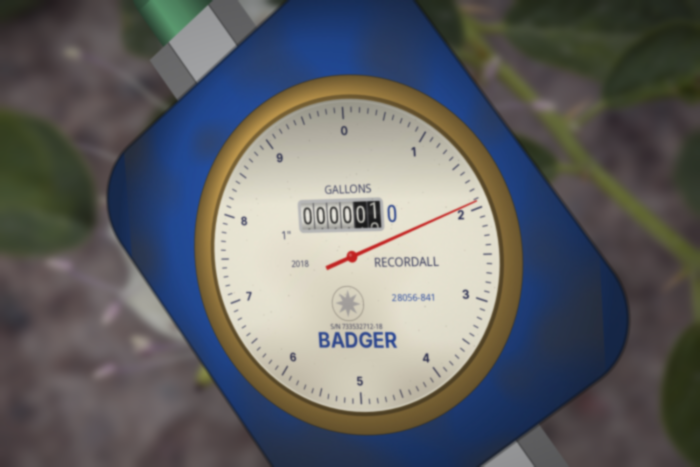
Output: 11.9 gal
